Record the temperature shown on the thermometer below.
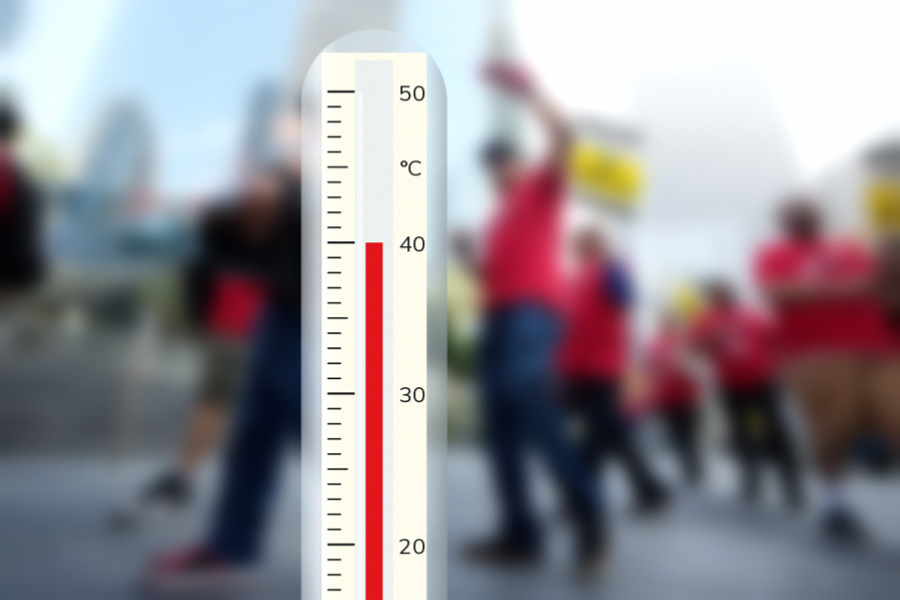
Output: 40 °C
